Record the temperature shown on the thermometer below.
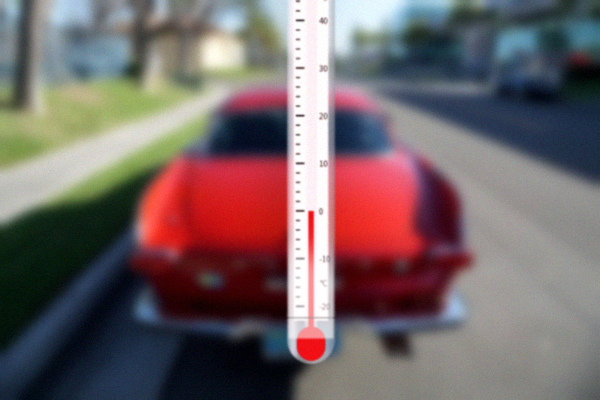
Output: 0 °C
